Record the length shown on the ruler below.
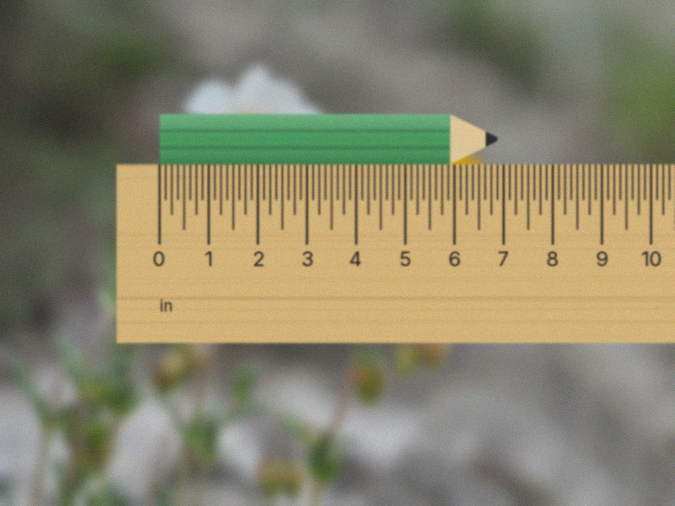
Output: 6.875 in
